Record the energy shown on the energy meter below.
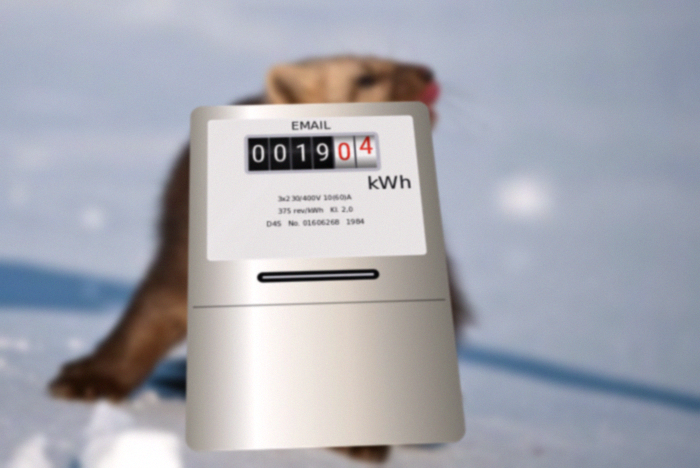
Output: 19.04 kWh
